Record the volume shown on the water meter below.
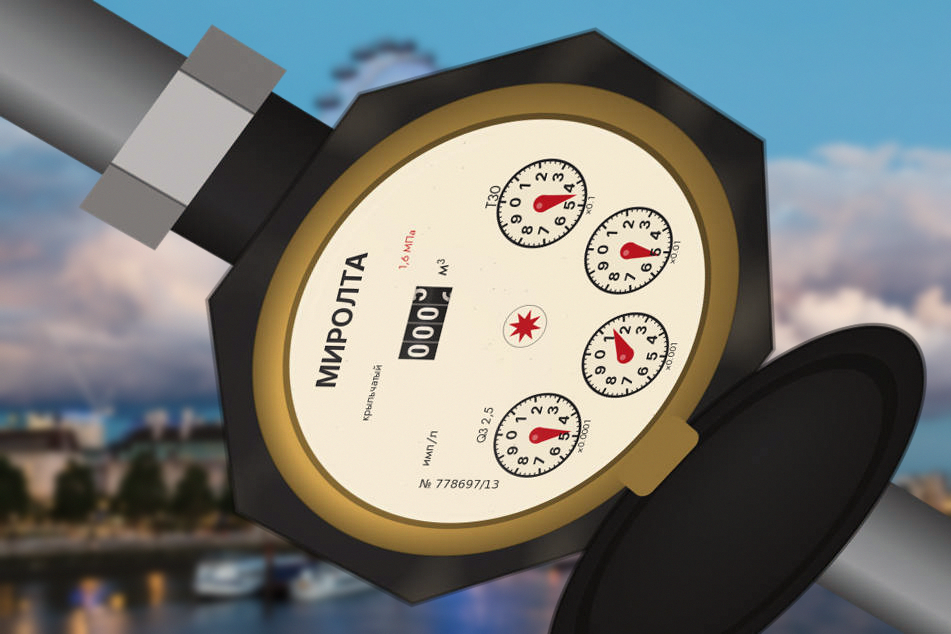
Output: 5.4514 m³
